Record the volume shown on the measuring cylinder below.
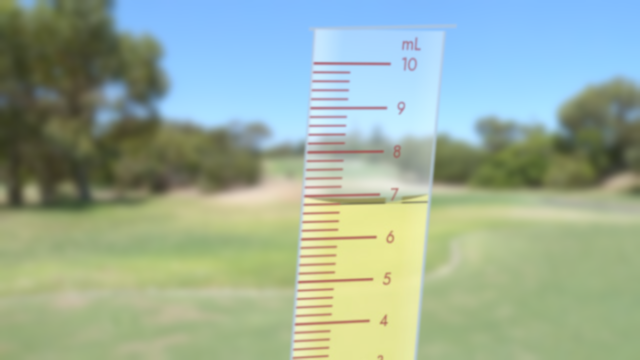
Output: 6.8 mL
